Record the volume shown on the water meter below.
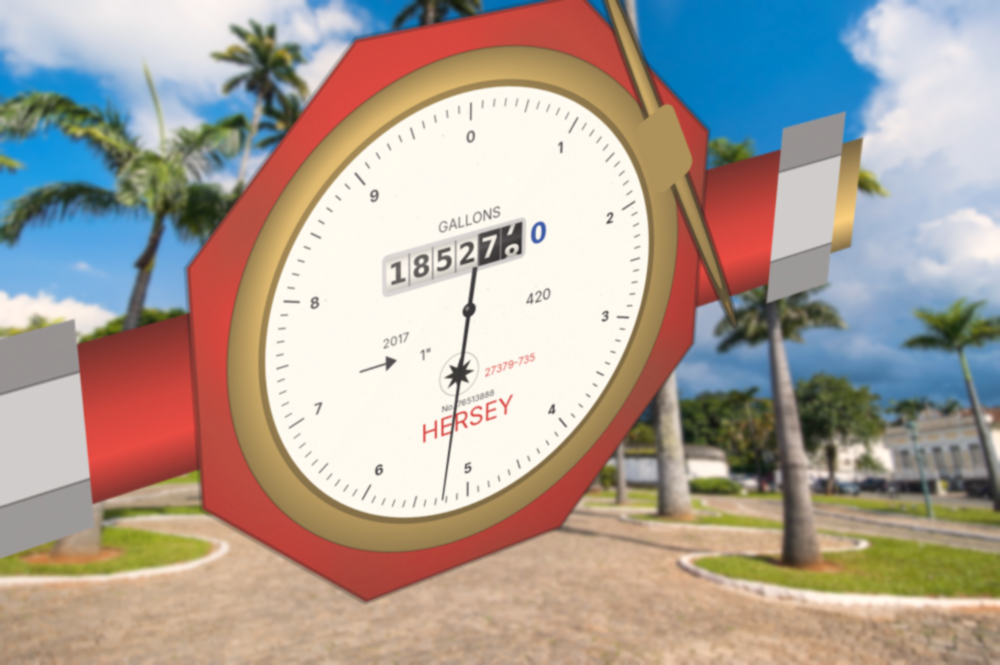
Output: 1852775.2 gal
